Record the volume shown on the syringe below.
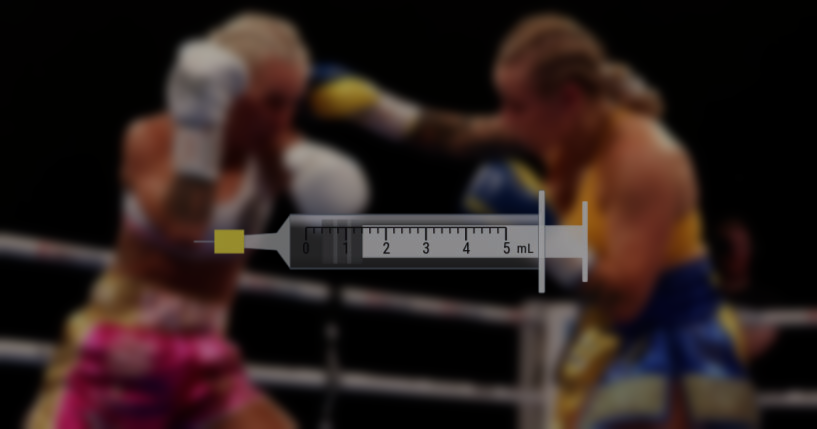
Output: 0.4 mL
